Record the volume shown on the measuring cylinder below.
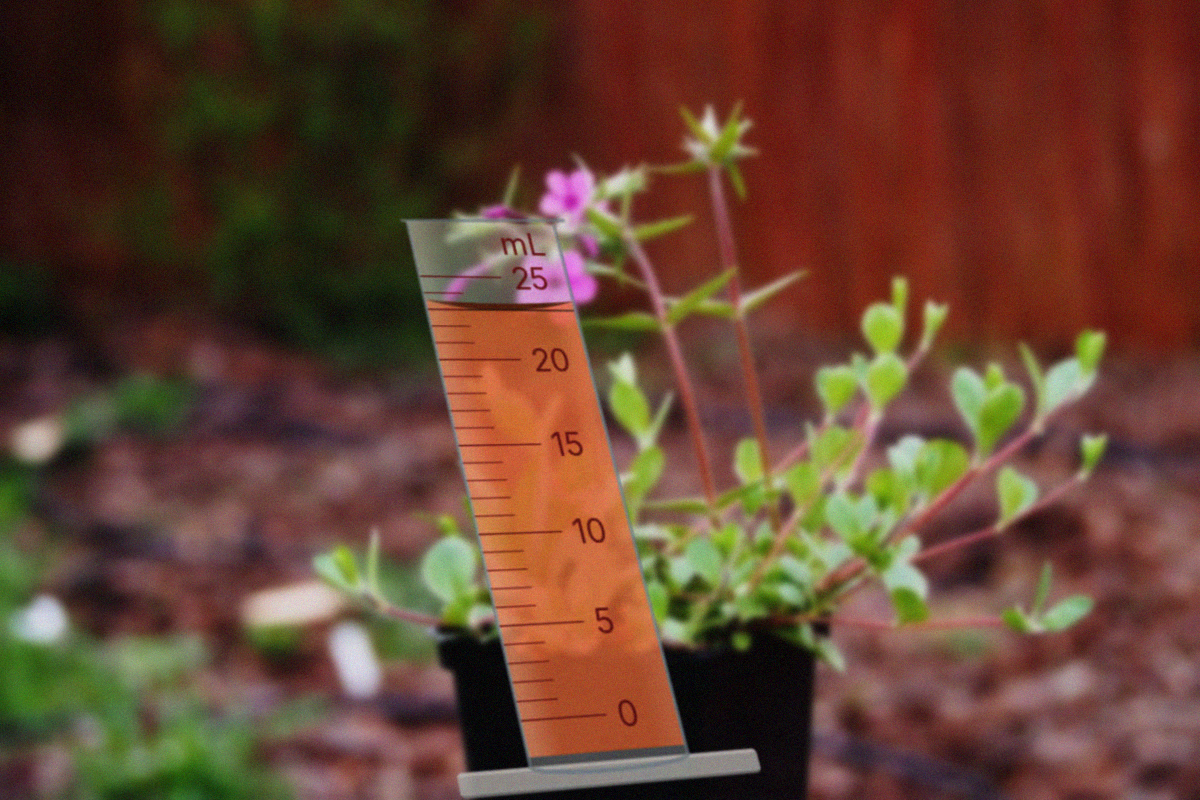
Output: 23 mL
